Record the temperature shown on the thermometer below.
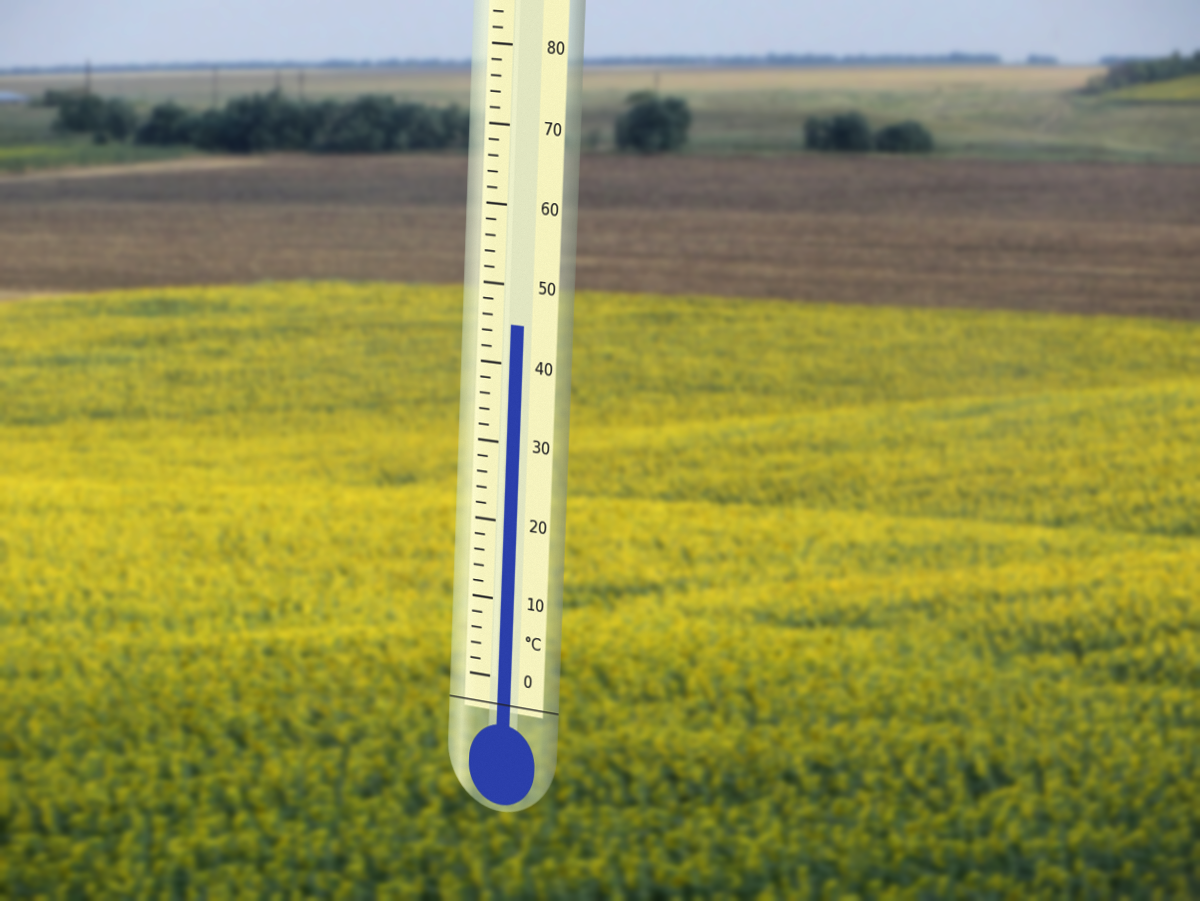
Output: 45 °C
